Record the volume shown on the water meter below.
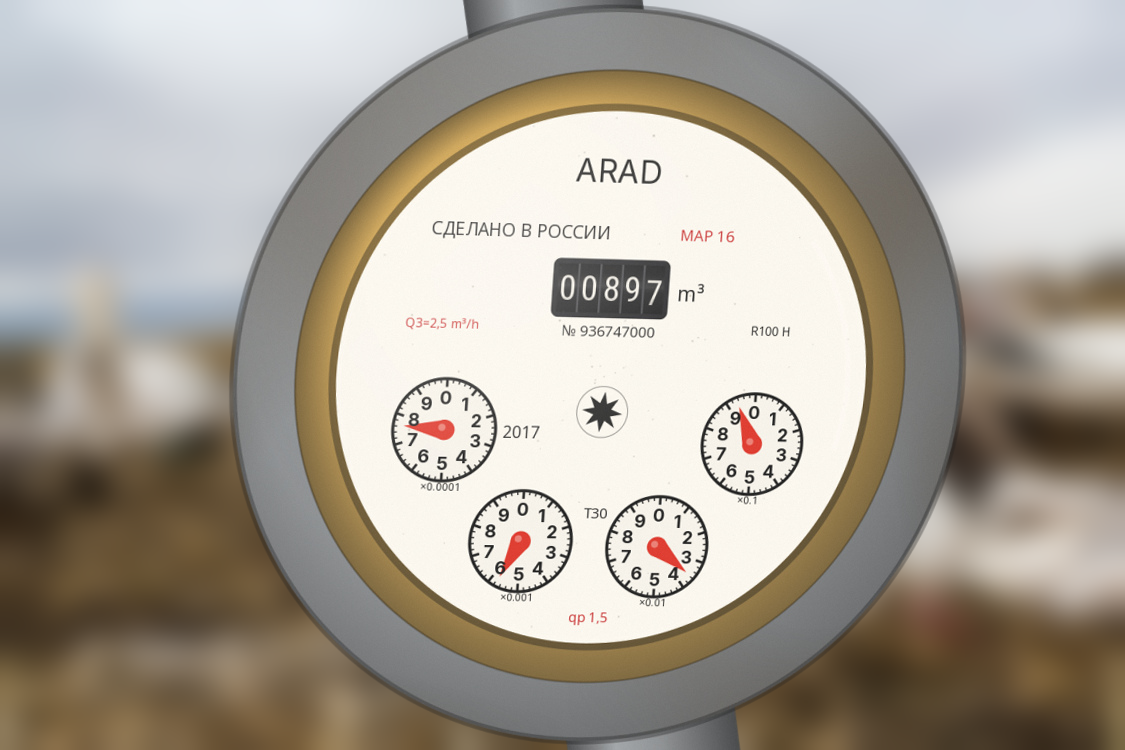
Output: 896.9357 m³
